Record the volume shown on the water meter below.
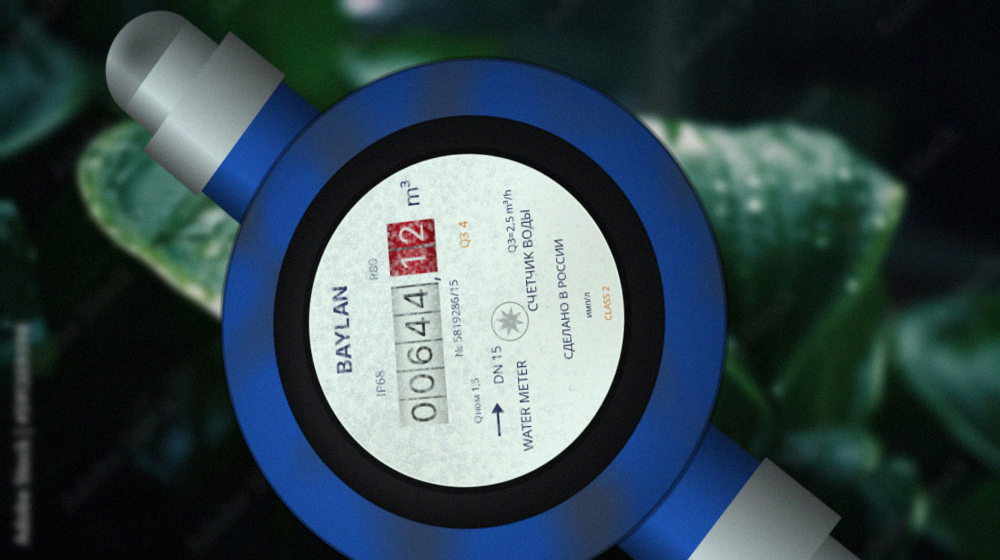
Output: 644.12 m³
